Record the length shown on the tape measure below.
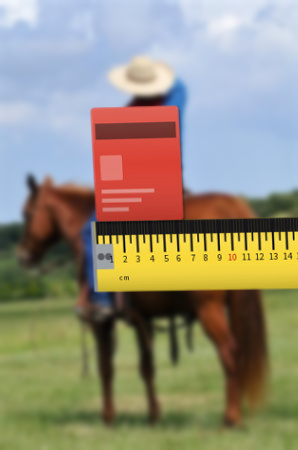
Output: 6.5 cm
